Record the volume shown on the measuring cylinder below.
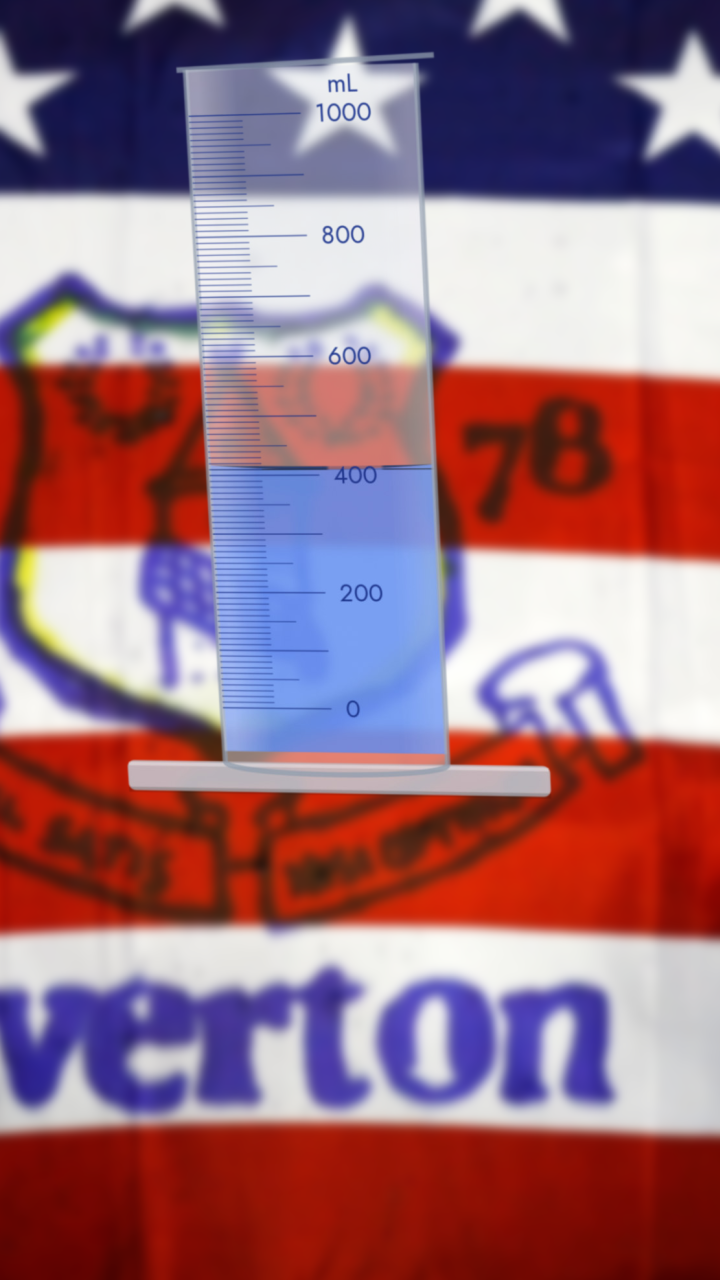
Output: 410 mL
